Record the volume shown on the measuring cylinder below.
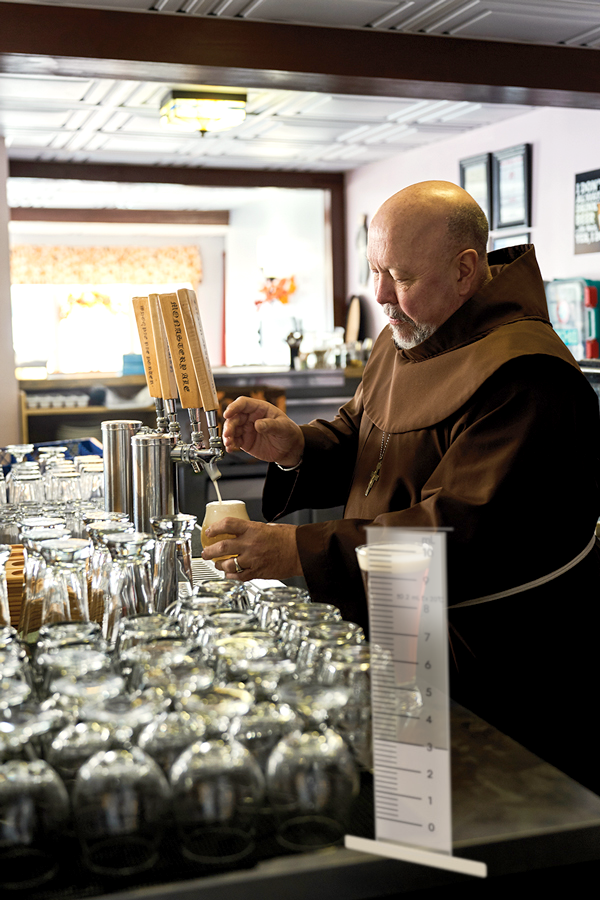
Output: 3 mL
